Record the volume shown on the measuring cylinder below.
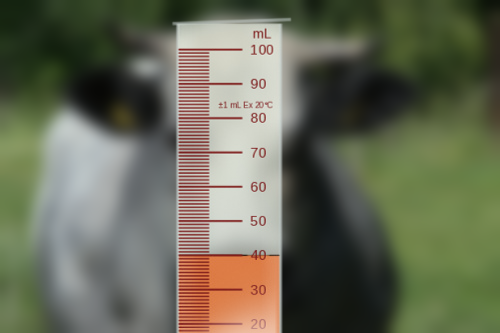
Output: 40 mL
